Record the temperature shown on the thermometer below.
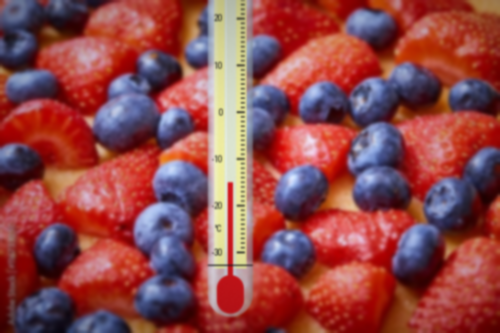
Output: -15 °C
